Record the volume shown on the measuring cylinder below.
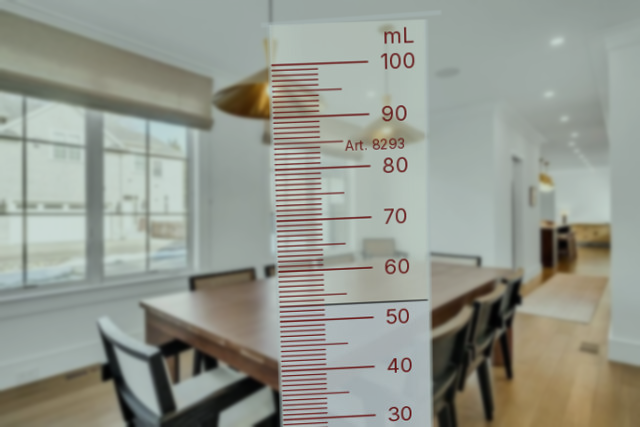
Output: 53 mL
